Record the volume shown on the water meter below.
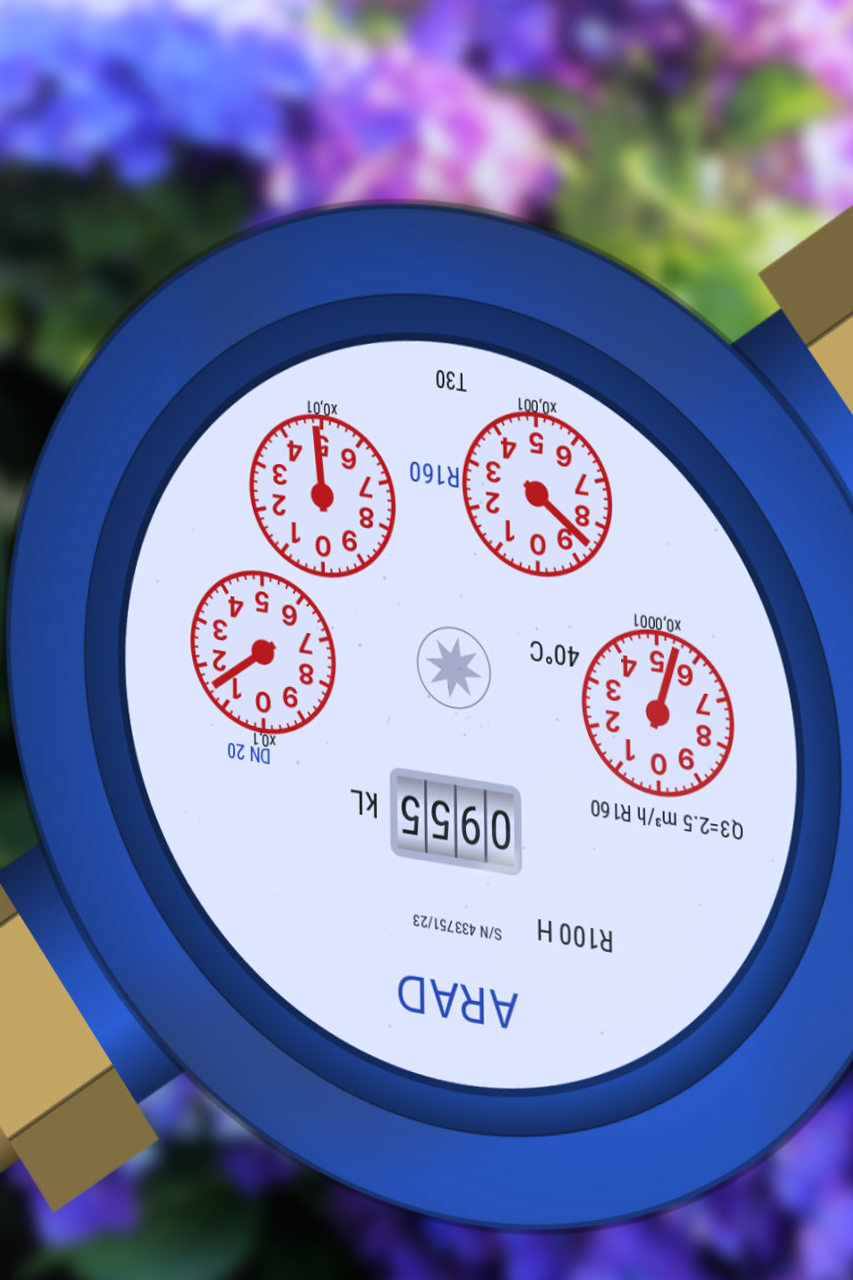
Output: 955.1485 kL
